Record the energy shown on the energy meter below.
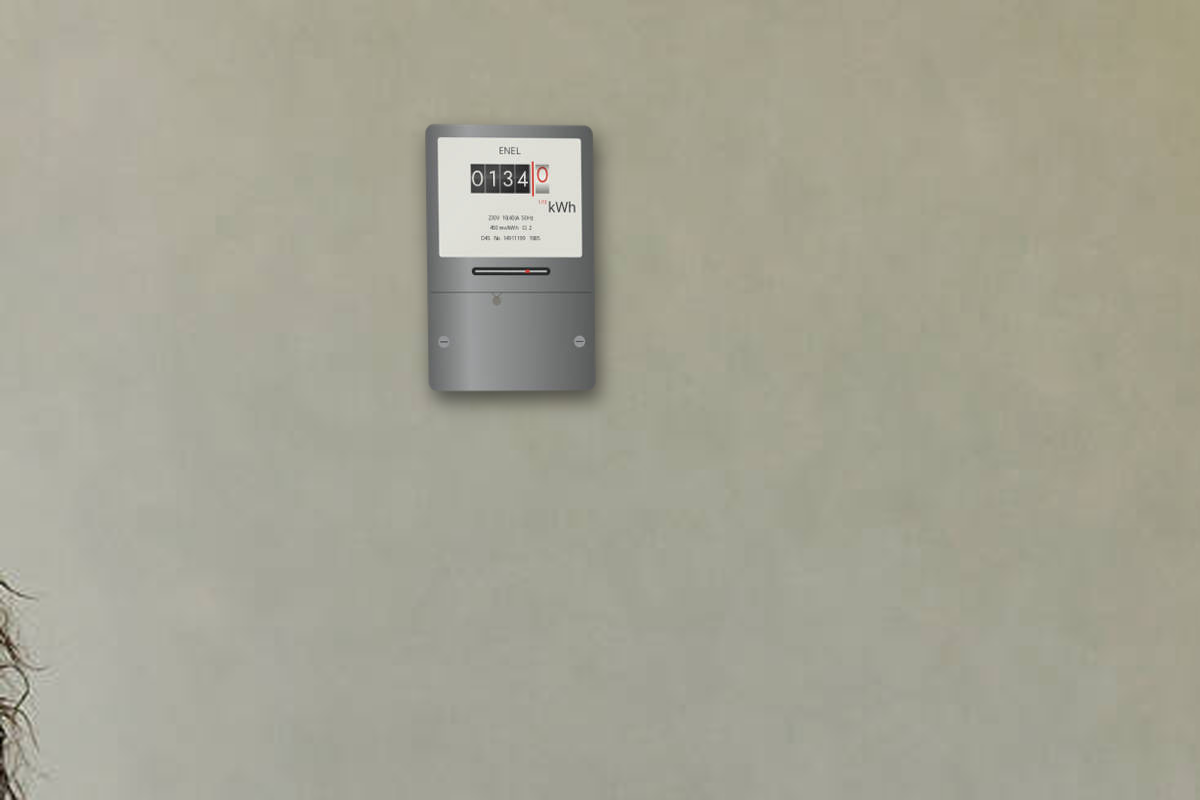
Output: 134.0 kWh
